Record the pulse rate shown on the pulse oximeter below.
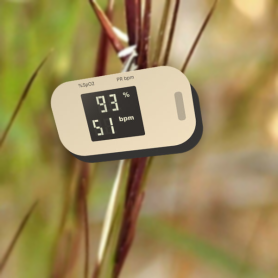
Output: 51 bpm
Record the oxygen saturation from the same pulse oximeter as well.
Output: 93 %
